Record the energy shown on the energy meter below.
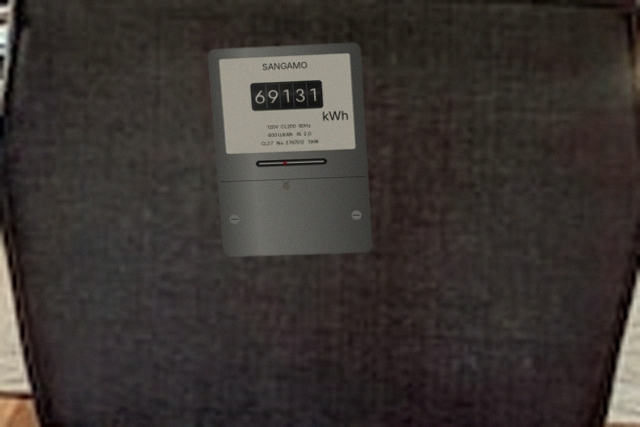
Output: 69131 kWh
